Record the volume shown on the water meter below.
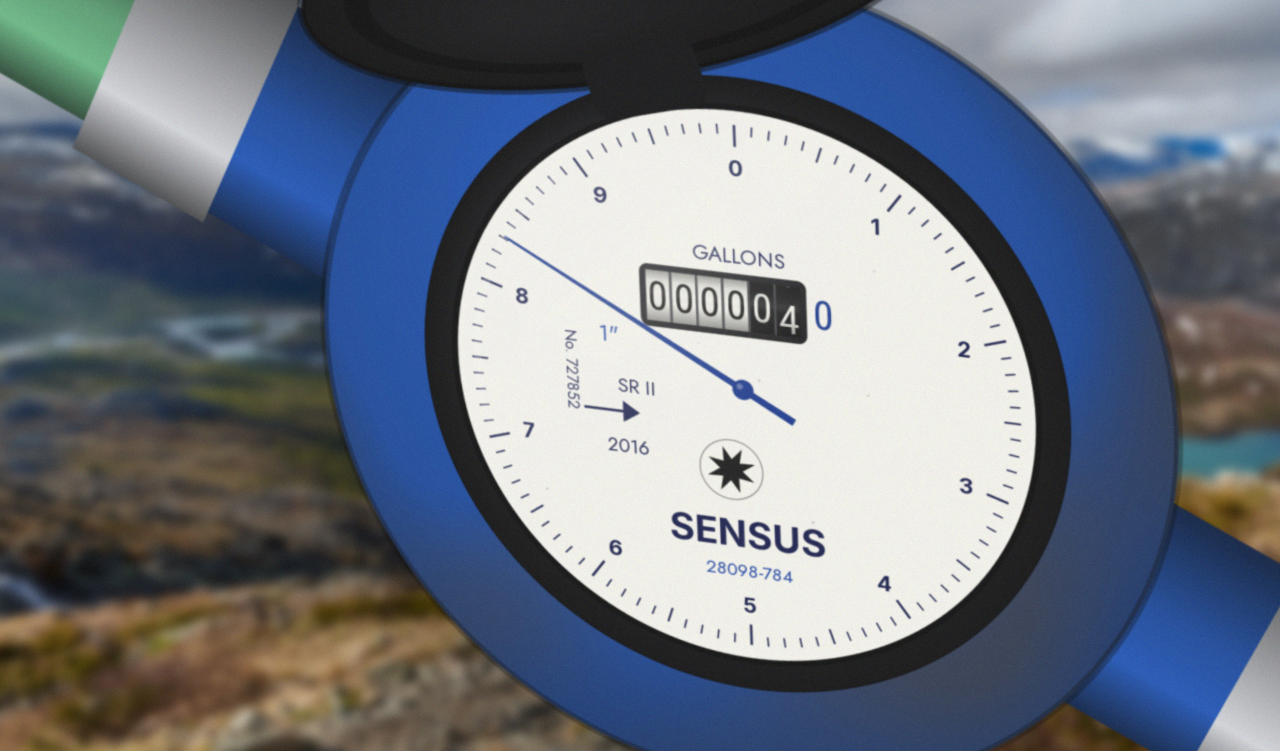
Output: 38.3 gal
